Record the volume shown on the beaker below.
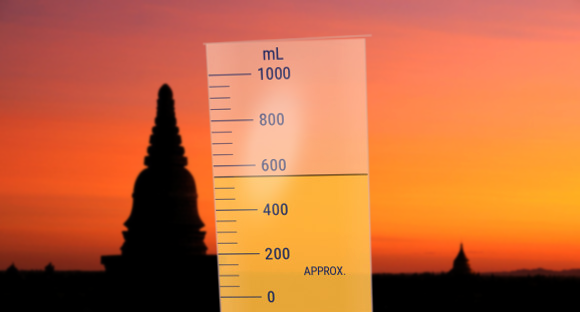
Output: 550 mL
